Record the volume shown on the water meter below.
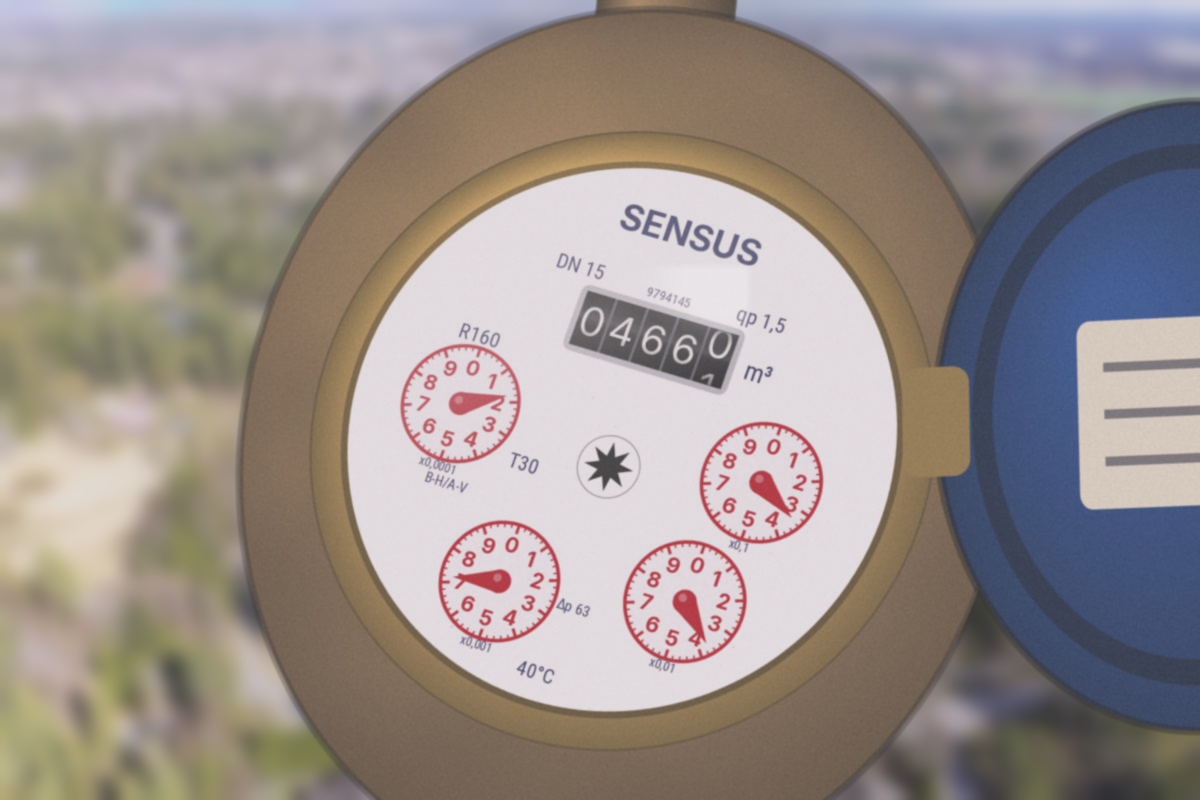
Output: 4660.3371 m³
